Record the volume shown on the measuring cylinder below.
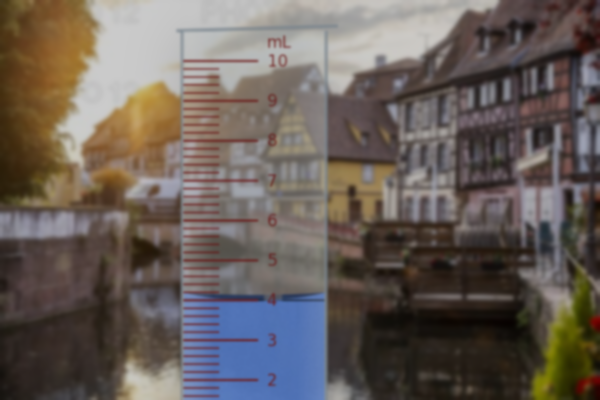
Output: 4 mL
